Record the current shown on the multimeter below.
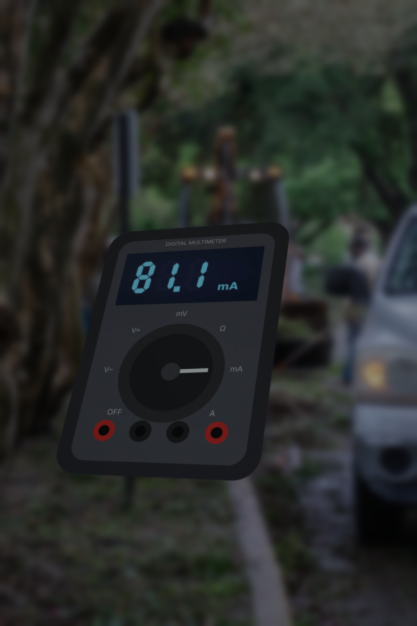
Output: 81.1 mA
